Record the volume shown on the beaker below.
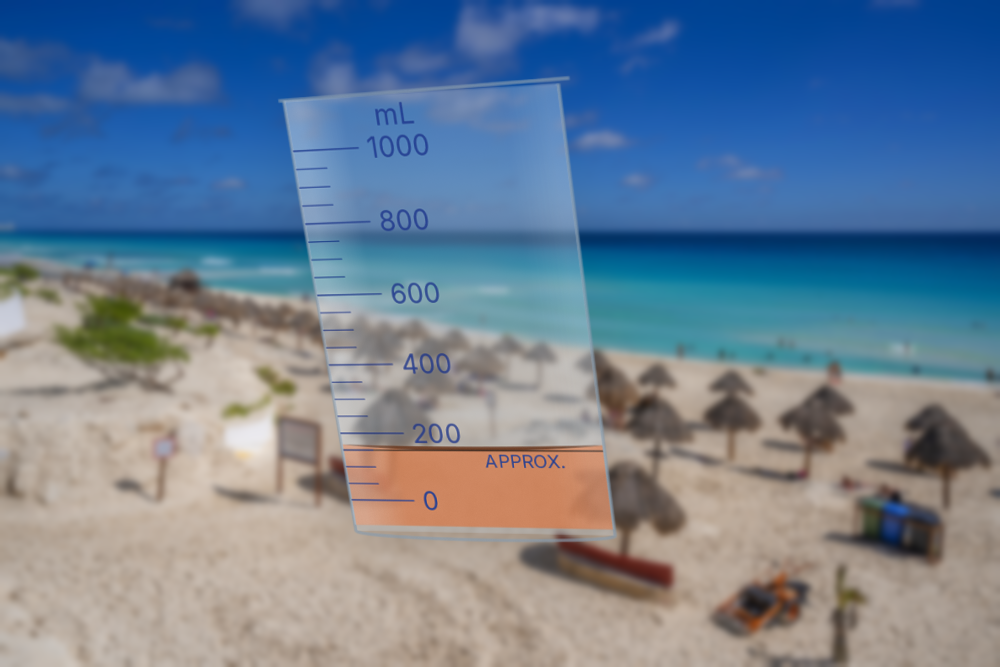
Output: 150 mL
